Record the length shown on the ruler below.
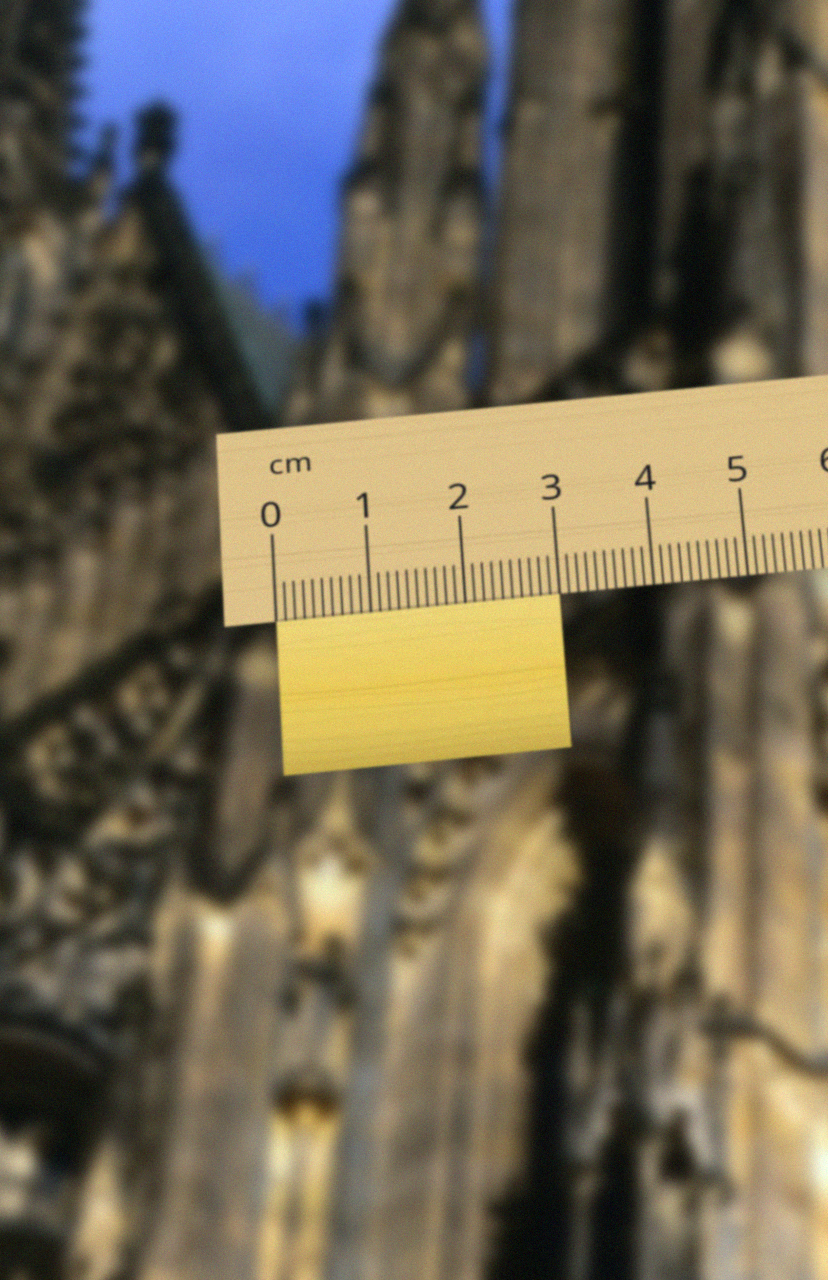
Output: 3 cm
